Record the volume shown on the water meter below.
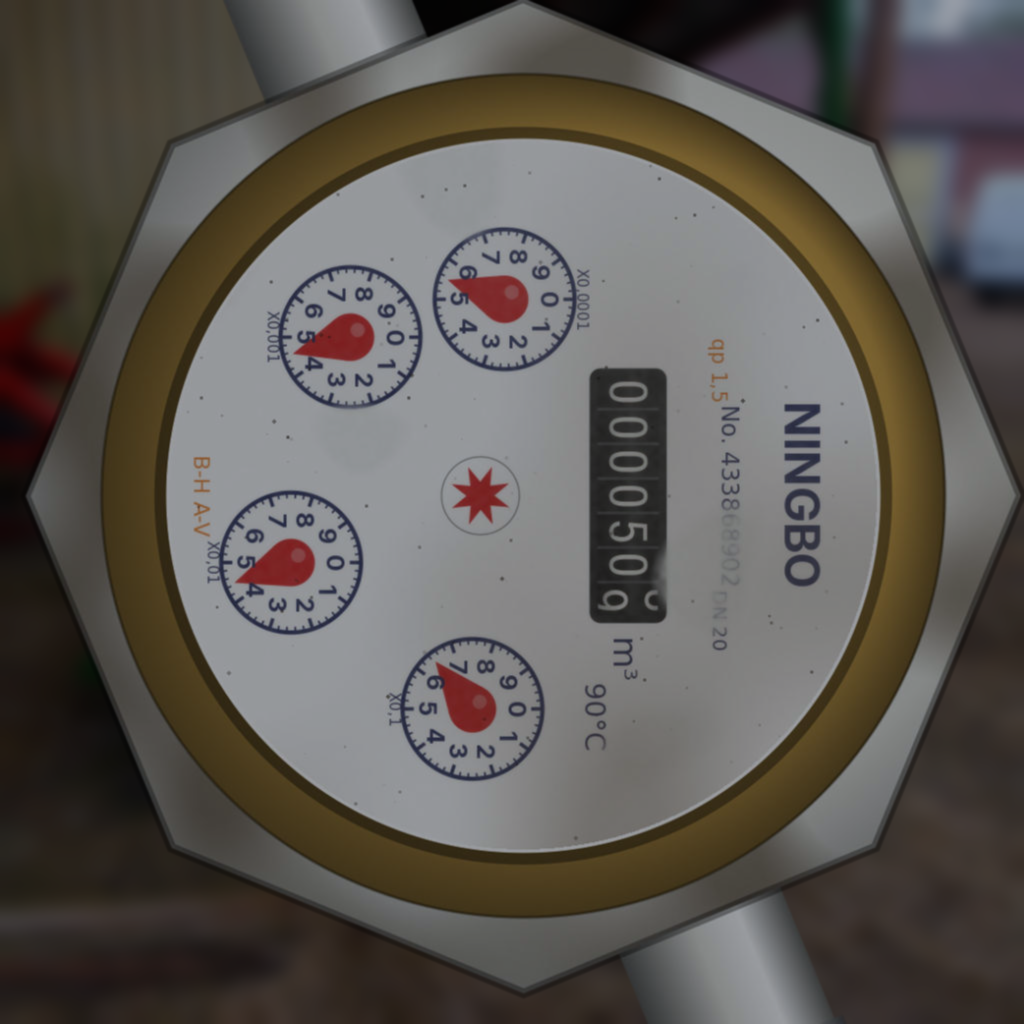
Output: 508.6445 m³
